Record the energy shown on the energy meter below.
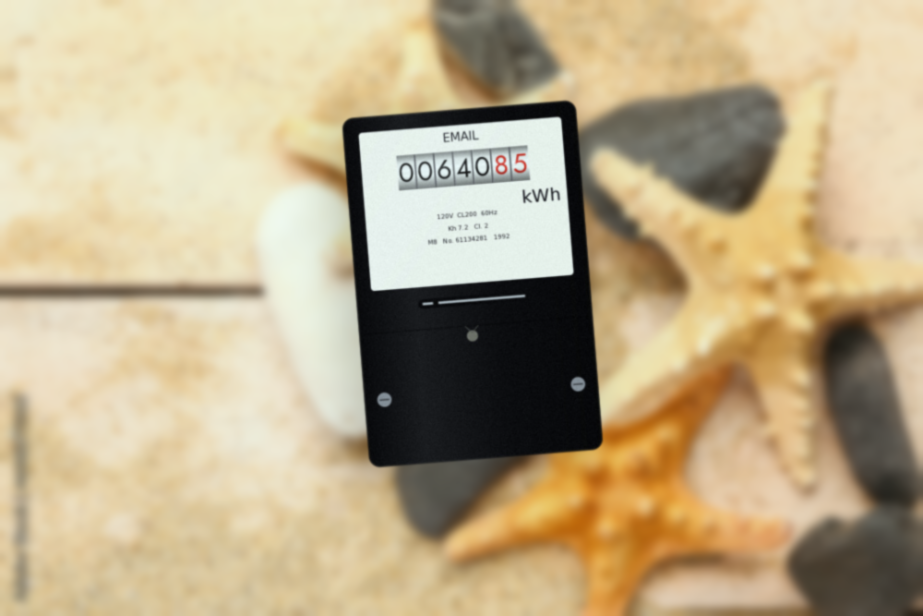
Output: 640.85 kWh
